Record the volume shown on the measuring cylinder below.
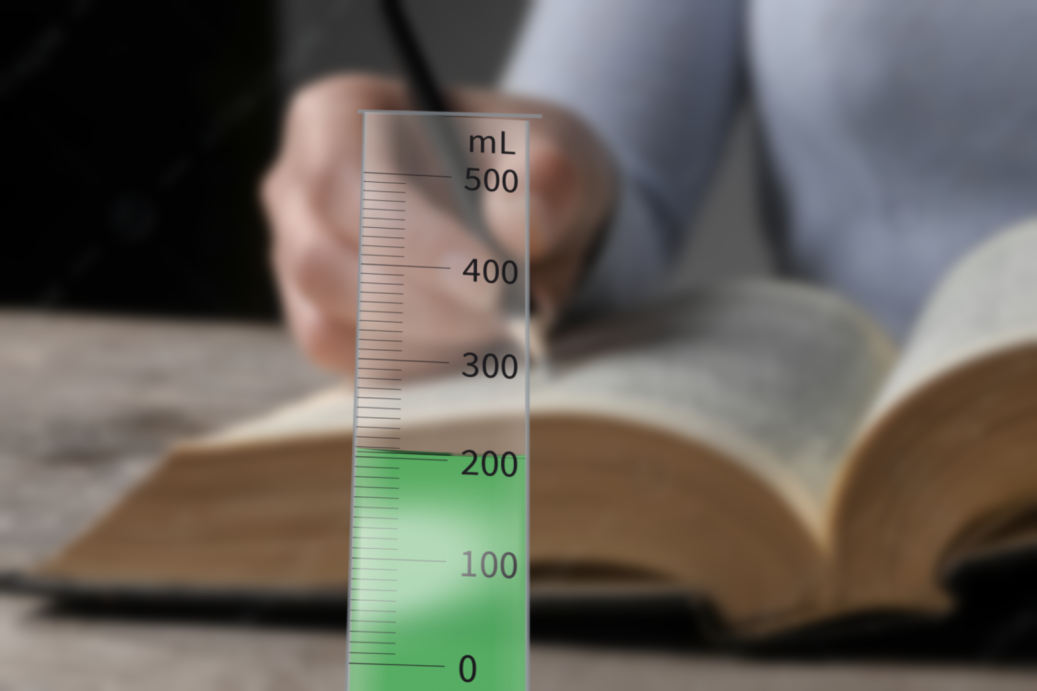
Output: 205 mL
